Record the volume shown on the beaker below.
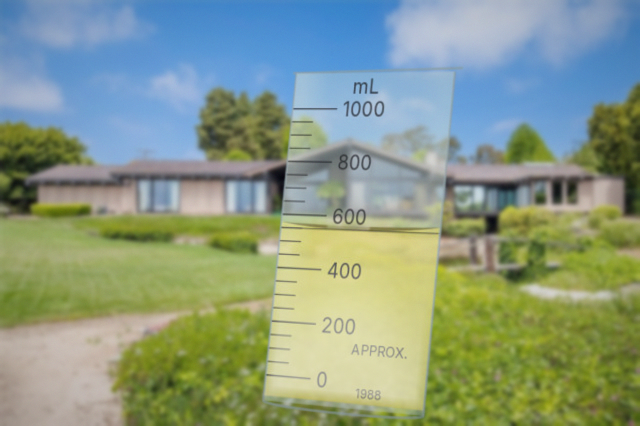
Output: 550 mL
